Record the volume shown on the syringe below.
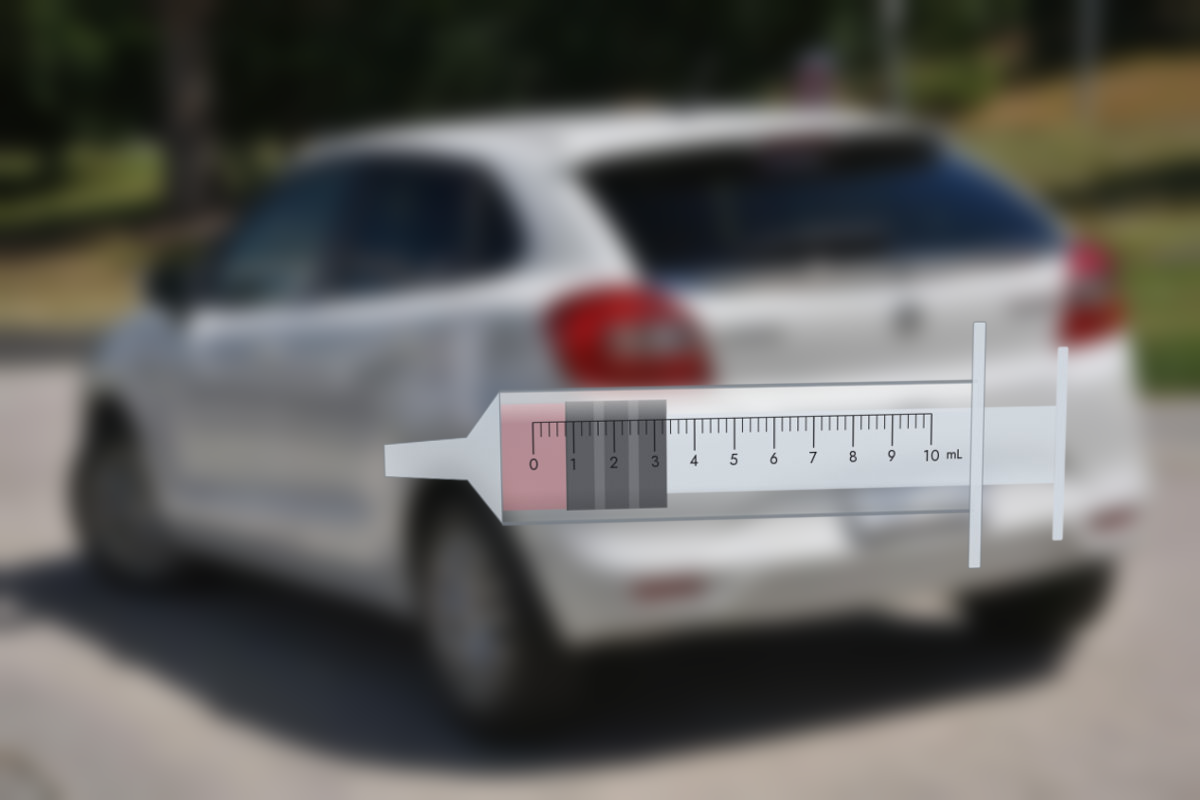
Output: 0.8 mL
